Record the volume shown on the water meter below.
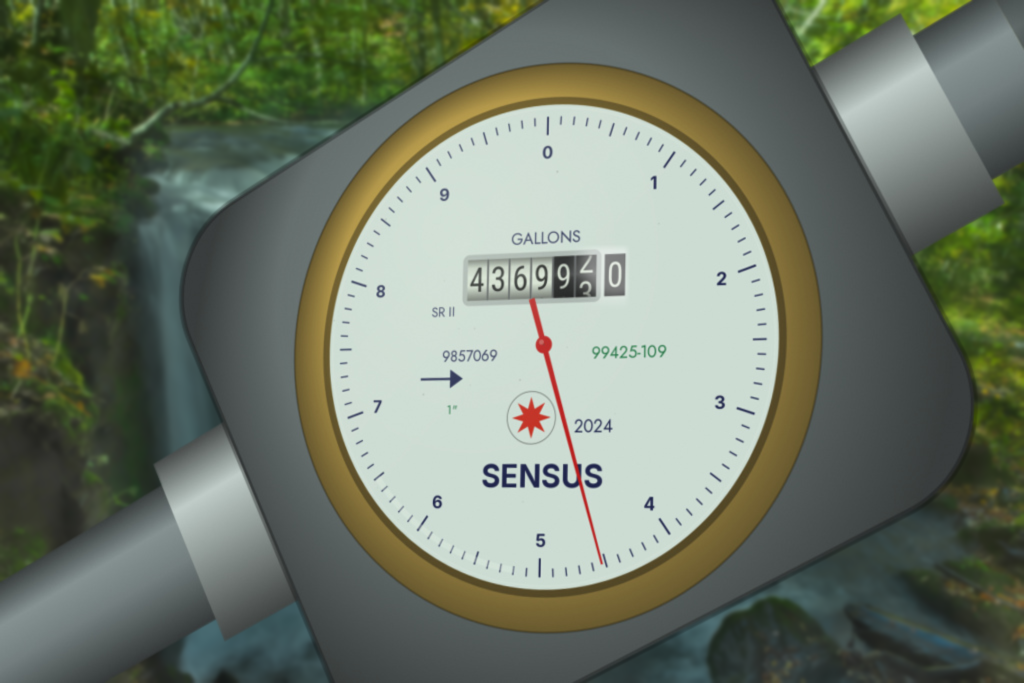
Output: 4369924.5 gal
